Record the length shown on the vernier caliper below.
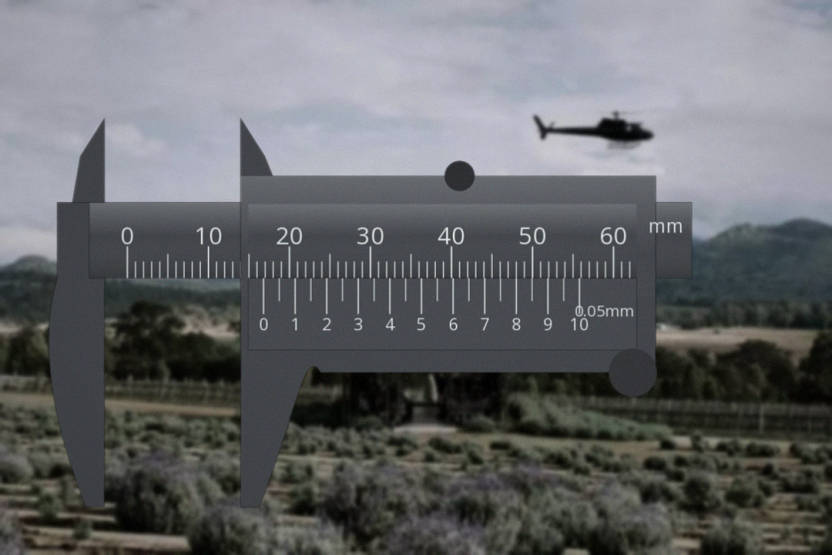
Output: 16.8 mm
